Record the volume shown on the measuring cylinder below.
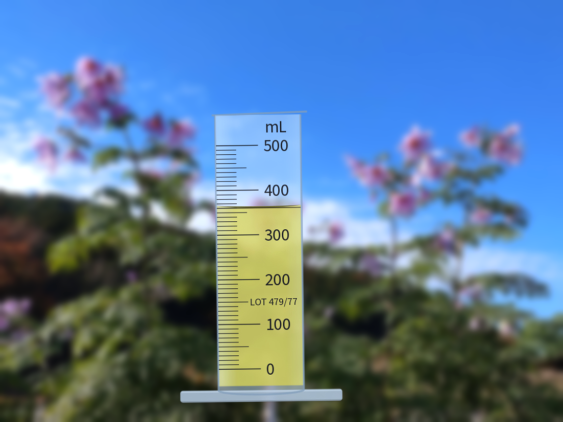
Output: 360 mL
